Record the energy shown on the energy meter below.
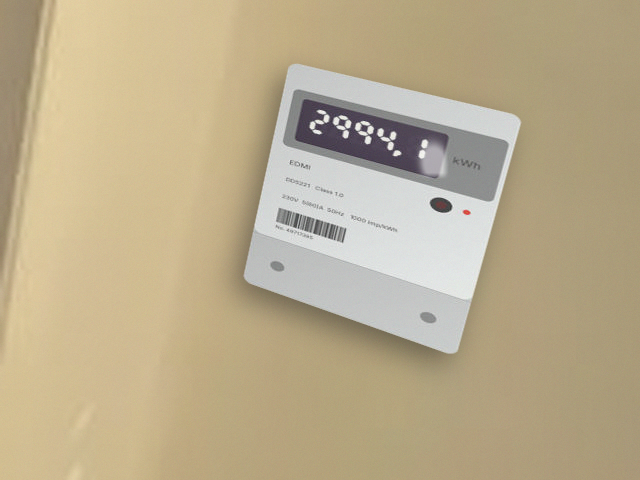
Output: 2994.1 kWh
